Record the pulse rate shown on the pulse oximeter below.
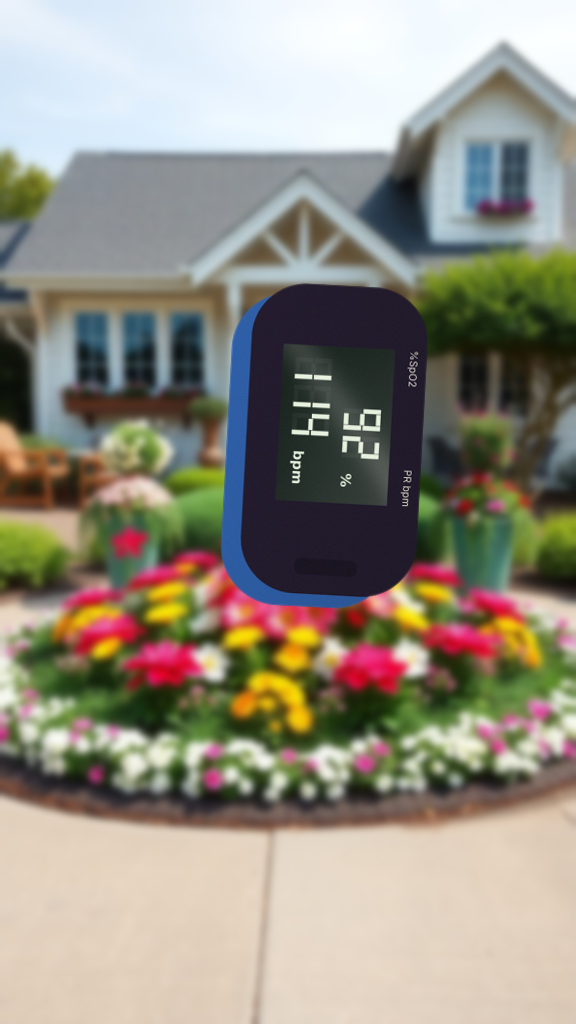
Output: 114 bpm
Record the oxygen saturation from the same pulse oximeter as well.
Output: 92 %
